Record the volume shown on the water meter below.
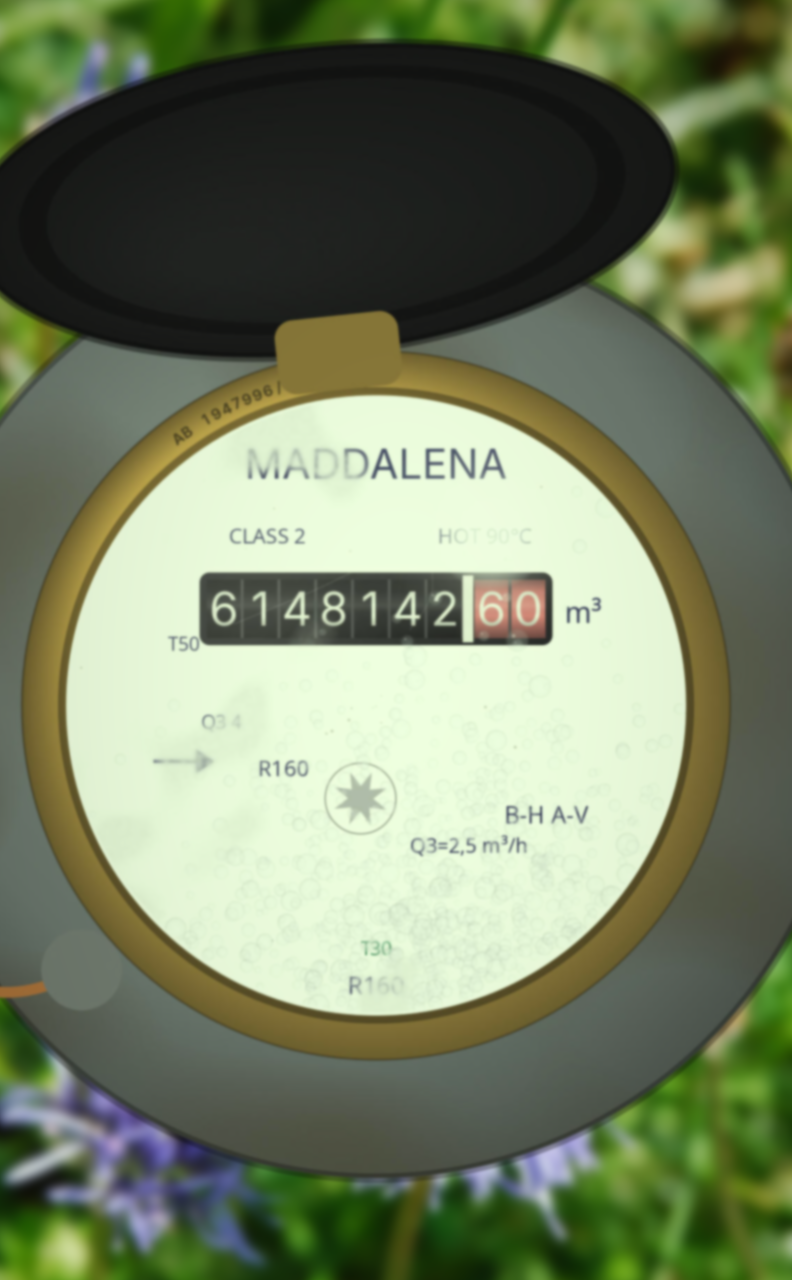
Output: 6148142.60 m³
